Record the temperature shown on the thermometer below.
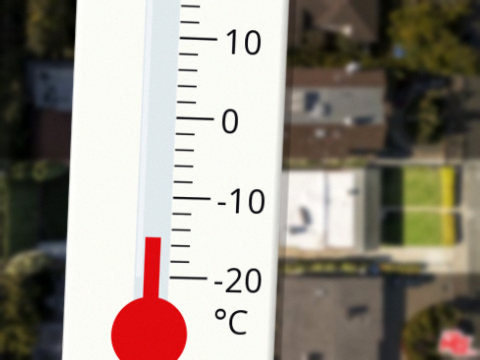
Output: -15 °C
